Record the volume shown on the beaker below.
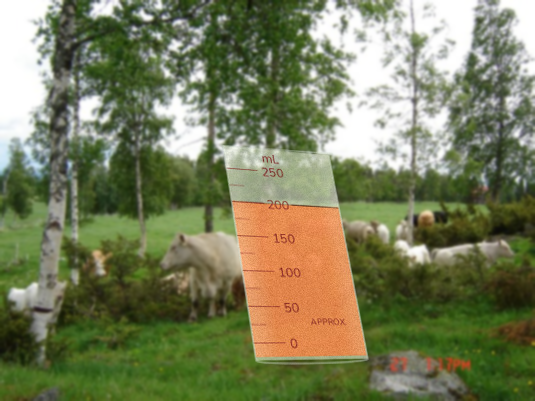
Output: 200 mL
